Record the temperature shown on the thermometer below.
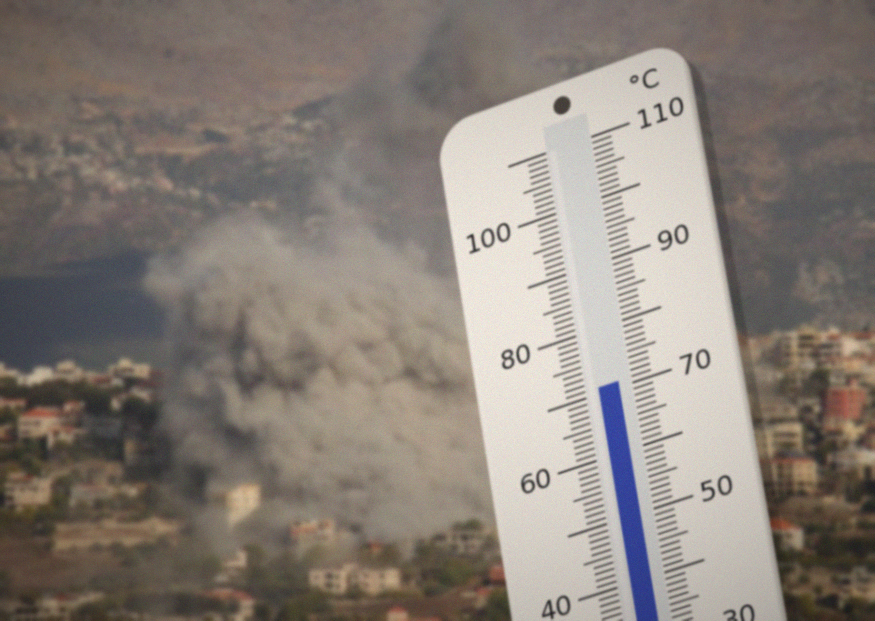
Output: 71 °C
